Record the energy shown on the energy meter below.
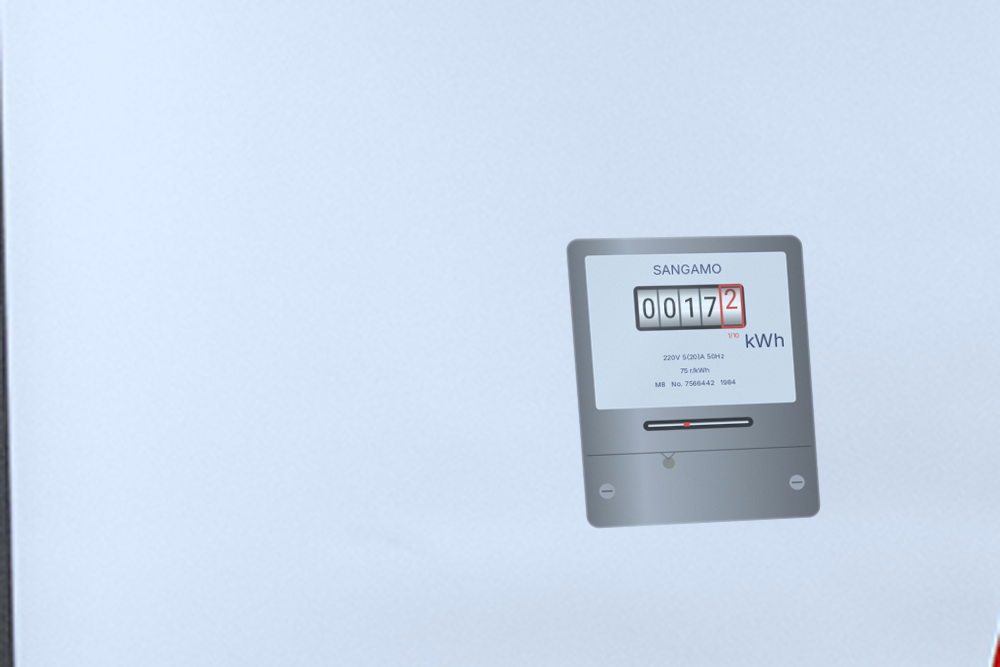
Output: 17.2 kWh
